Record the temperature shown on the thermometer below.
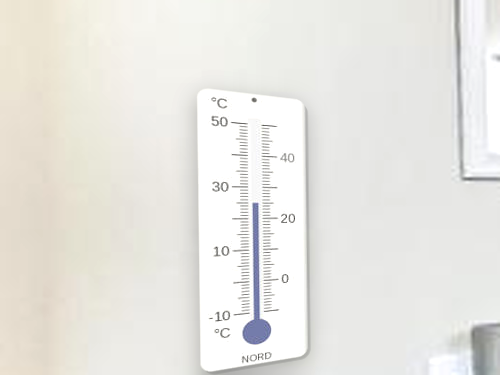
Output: 25 °C
